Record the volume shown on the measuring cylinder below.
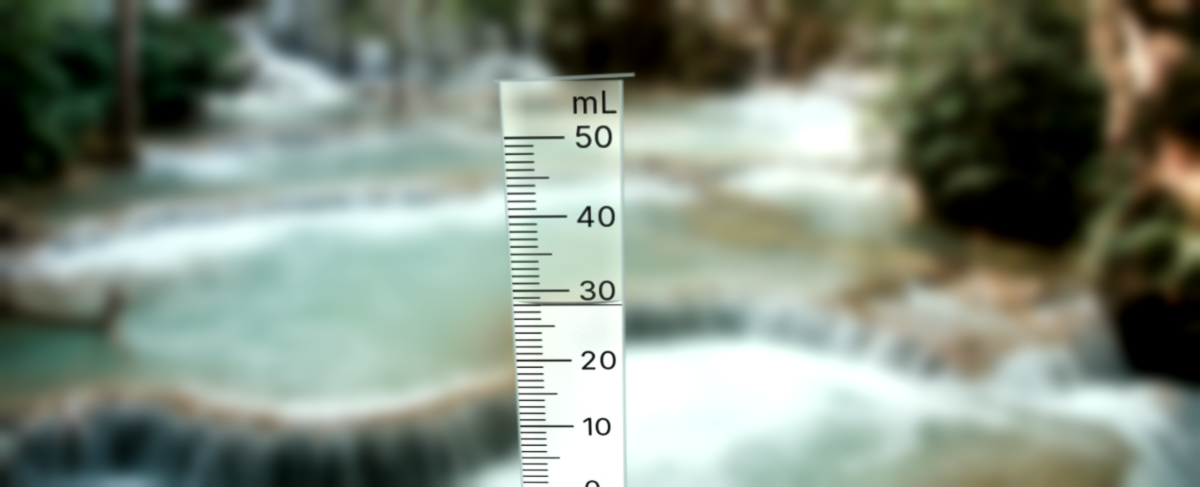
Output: 28 mL
